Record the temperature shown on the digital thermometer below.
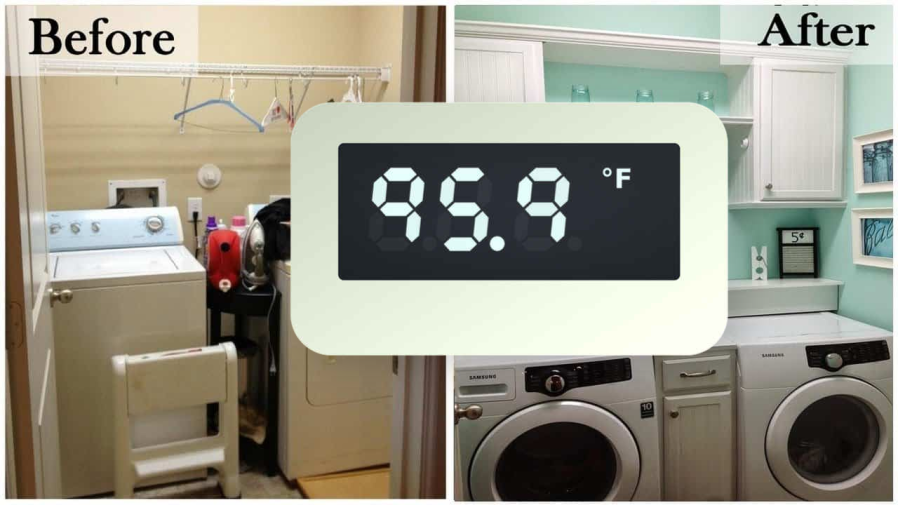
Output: 95.9 °F
